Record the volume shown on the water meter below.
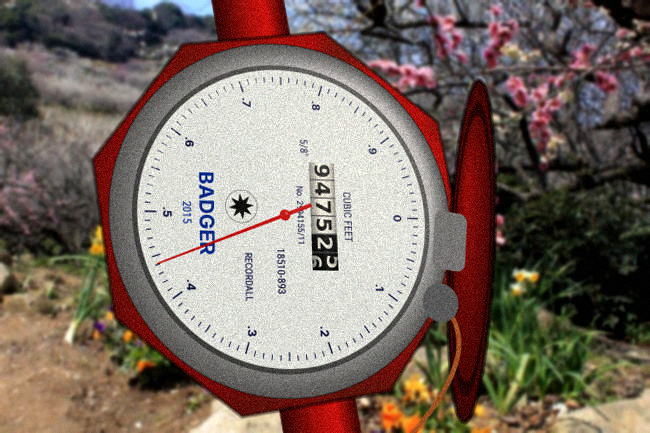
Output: 947525.44 ft³
